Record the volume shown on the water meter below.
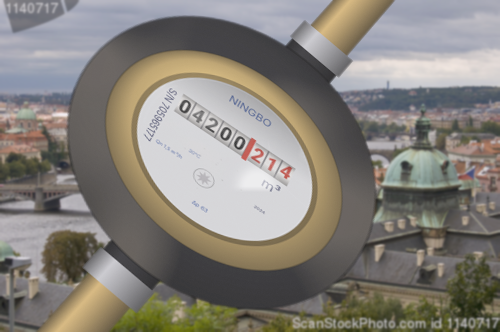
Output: 4200.214 m³
